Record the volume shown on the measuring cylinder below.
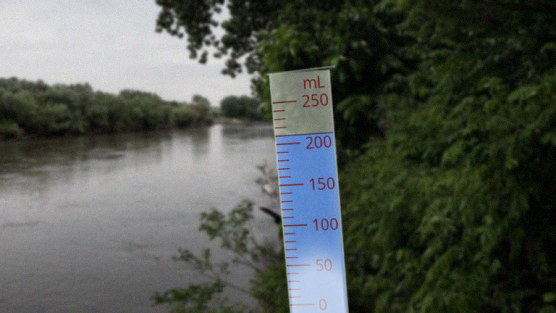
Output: 210 mL
